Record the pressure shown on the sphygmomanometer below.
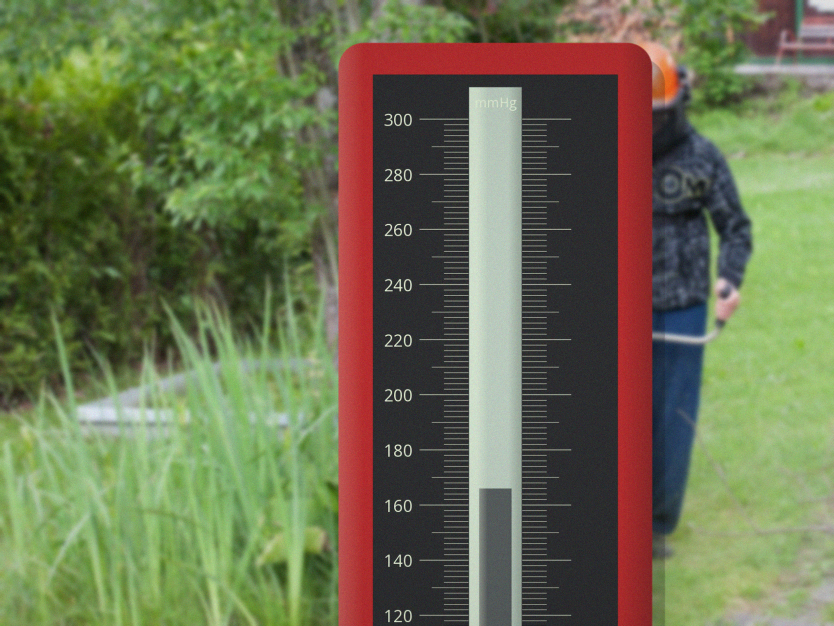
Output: 166 mmHg
